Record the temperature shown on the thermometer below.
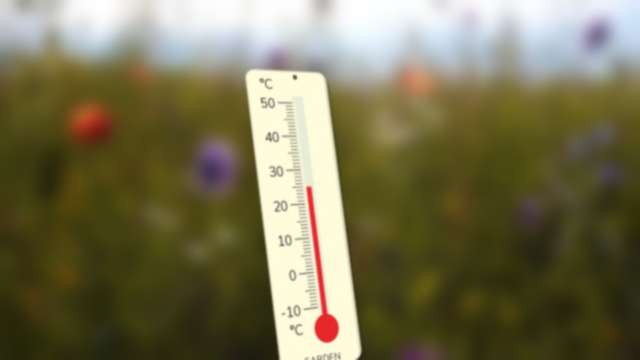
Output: 25 °C
